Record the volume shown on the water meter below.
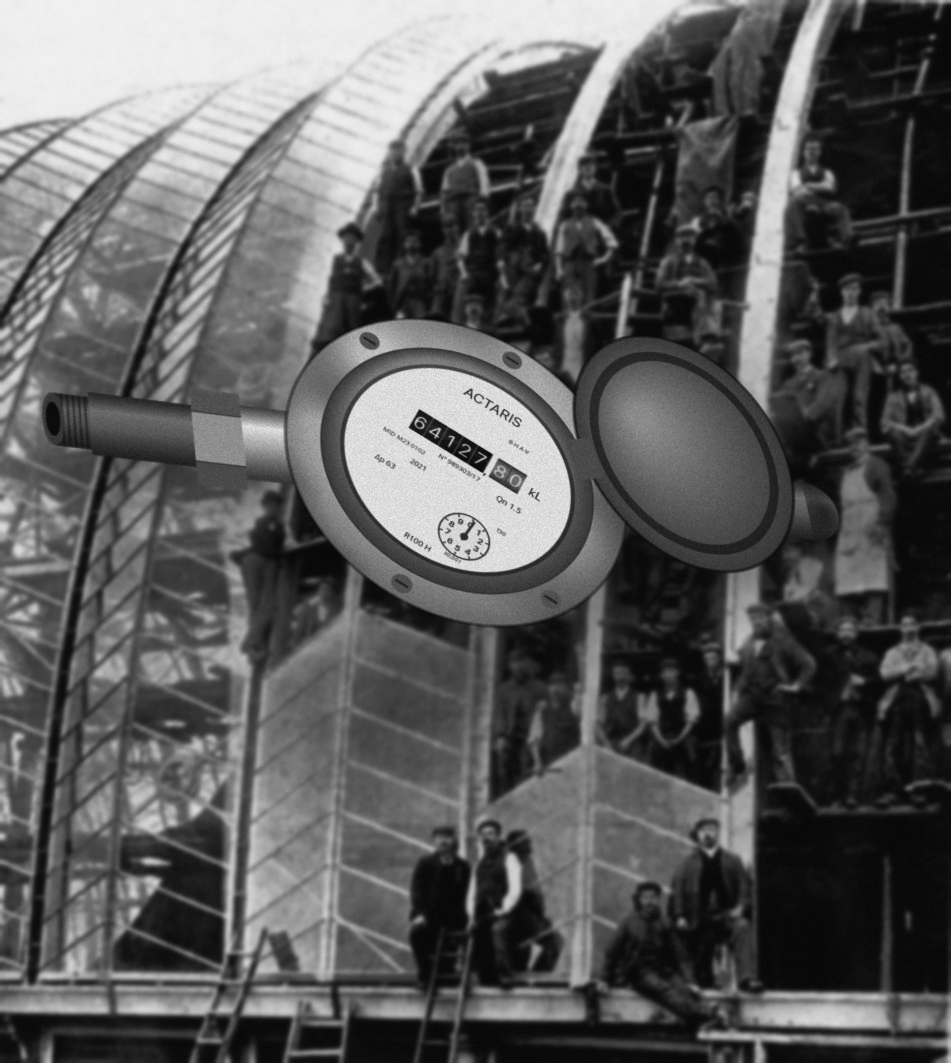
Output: 64127.800 kL
